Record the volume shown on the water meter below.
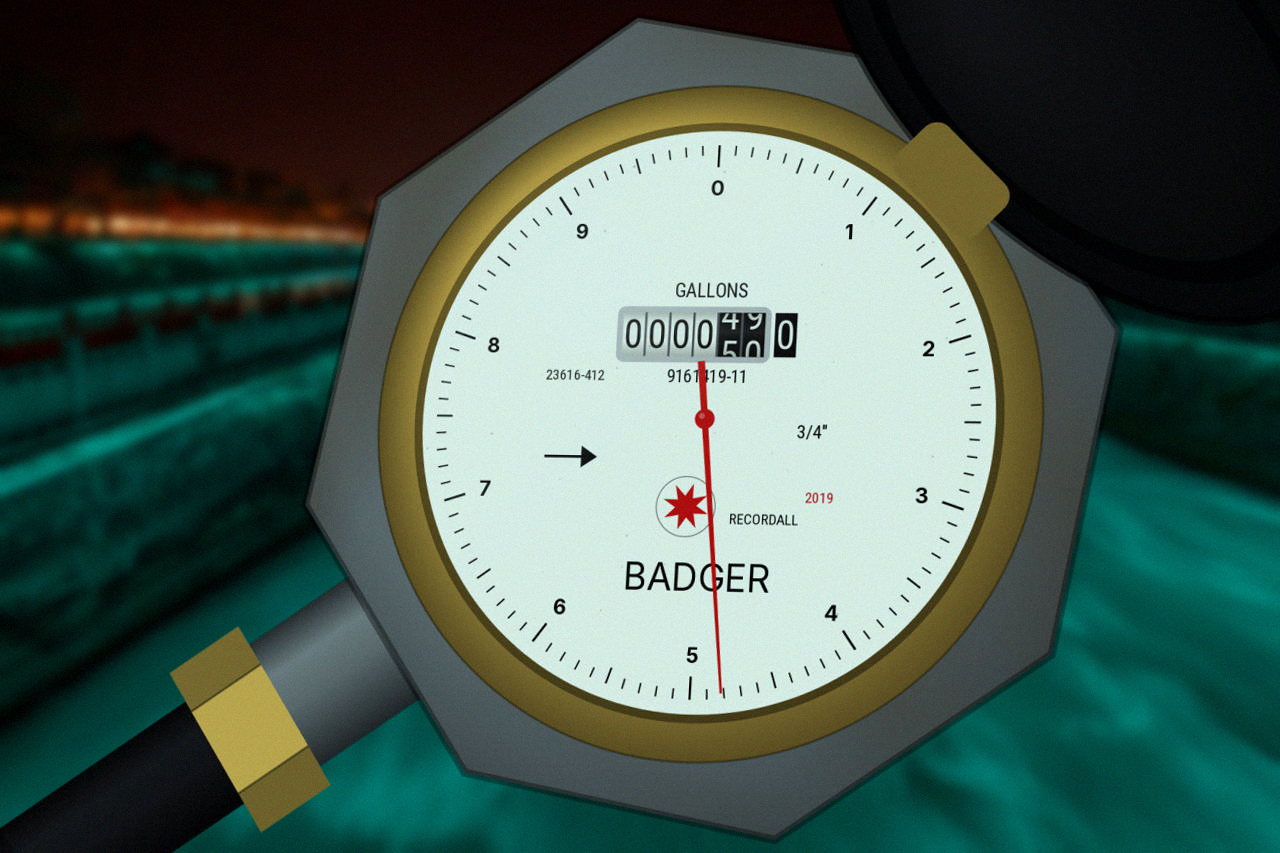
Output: 494.8 gal
